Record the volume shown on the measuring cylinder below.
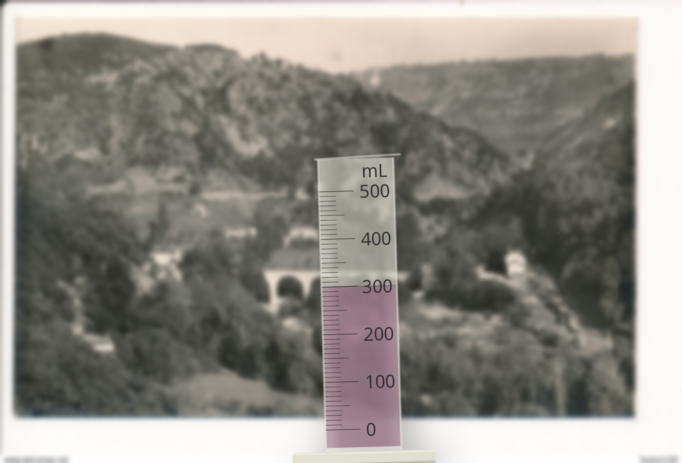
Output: 300 mL
